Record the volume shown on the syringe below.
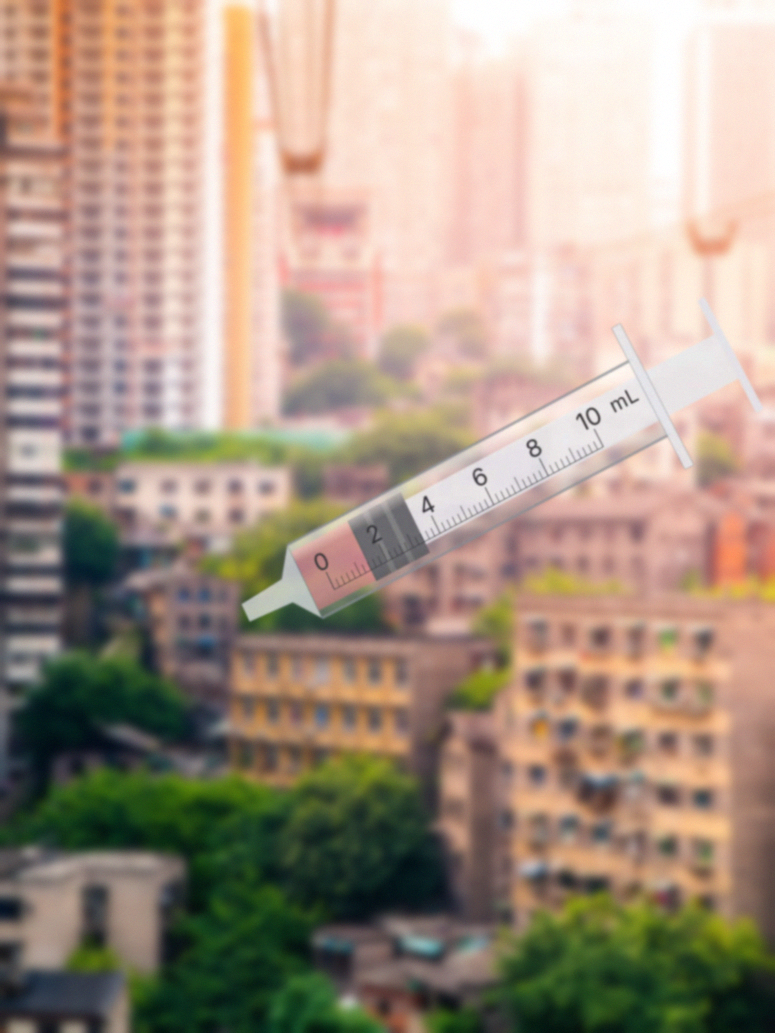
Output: 1.4 mL
